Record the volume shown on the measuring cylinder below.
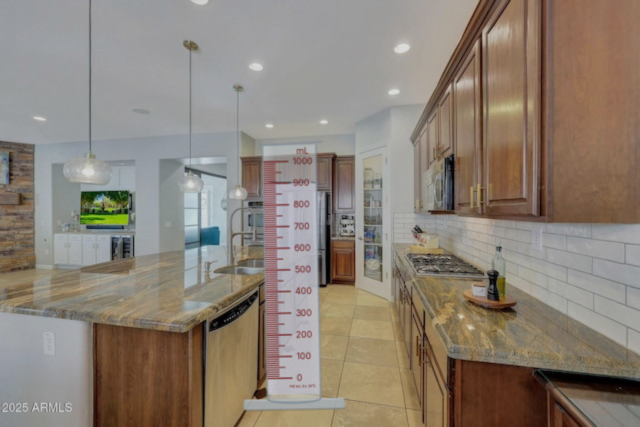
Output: 900 mL
